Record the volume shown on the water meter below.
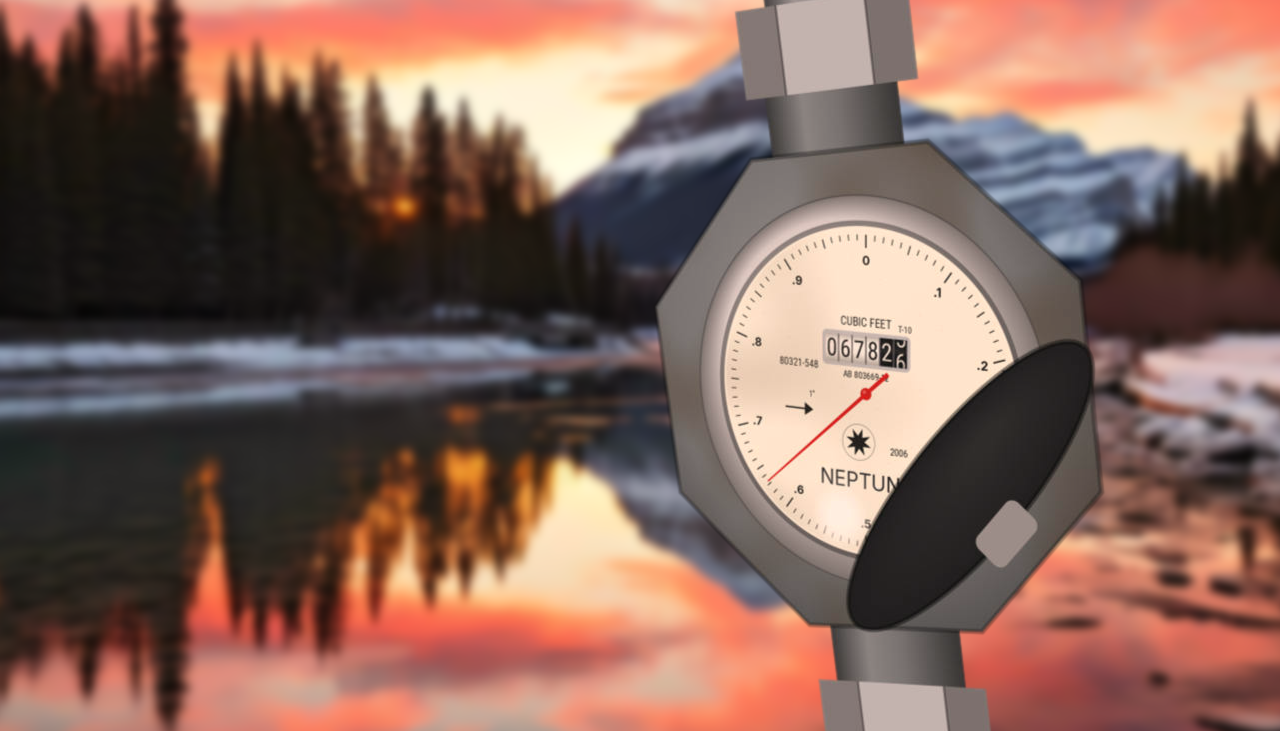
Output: 67825.63 ft³
